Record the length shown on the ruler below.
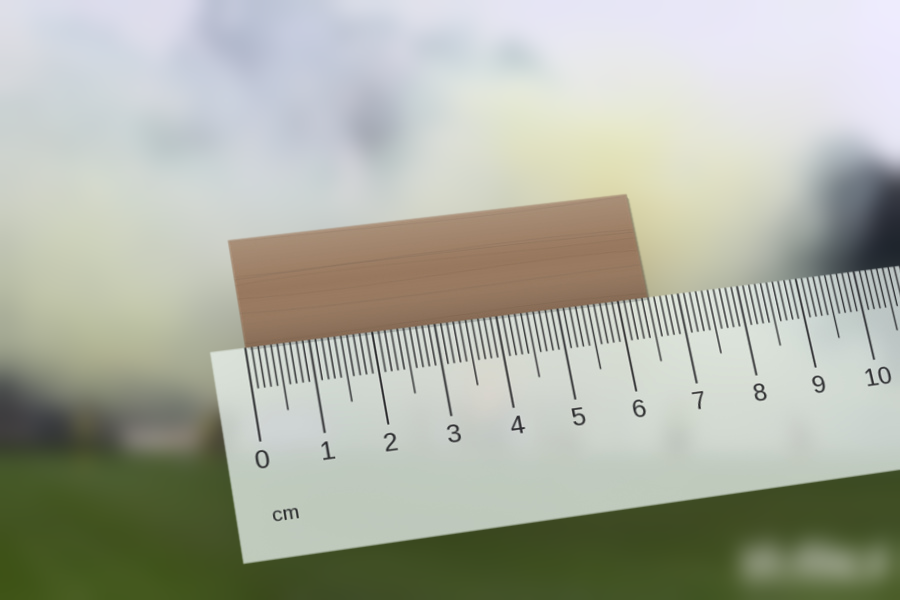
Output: 6.5 cm
